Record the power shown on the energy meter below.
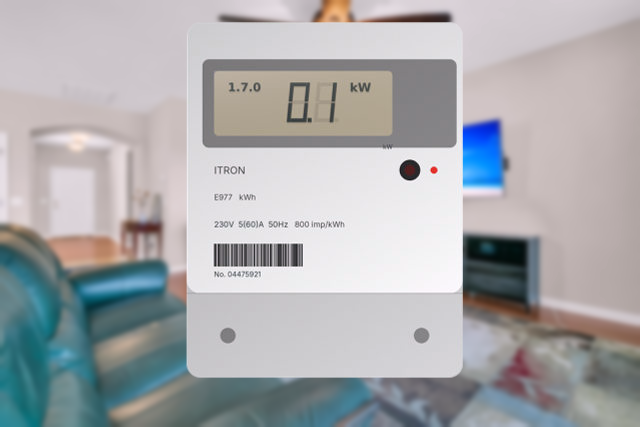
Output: 0.1 kW
